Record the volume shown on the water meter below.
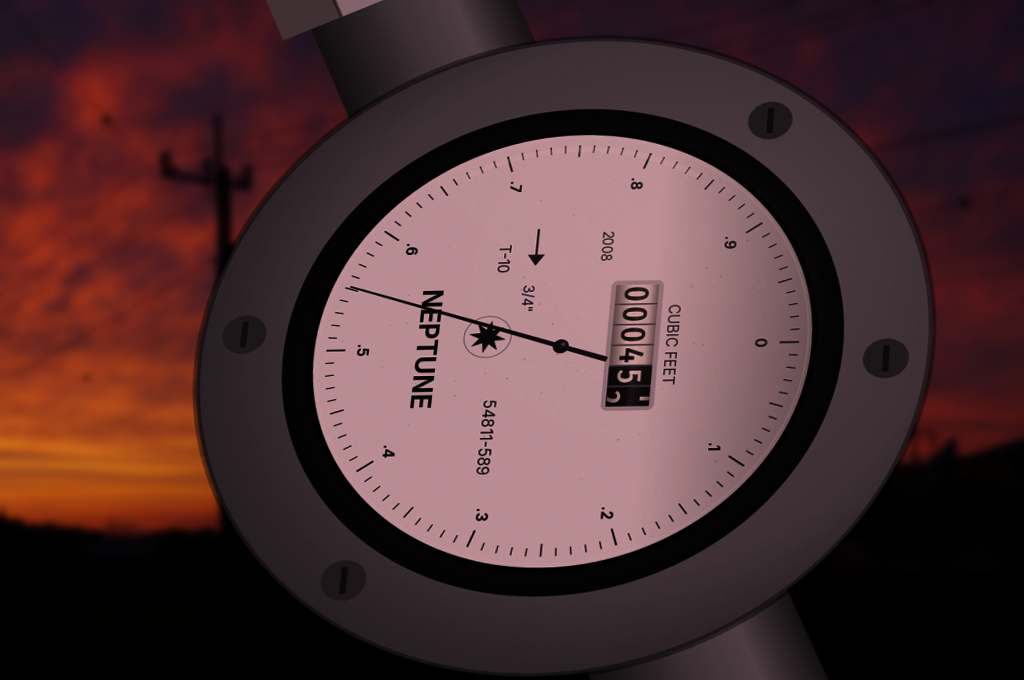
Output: 451.55 ft³
